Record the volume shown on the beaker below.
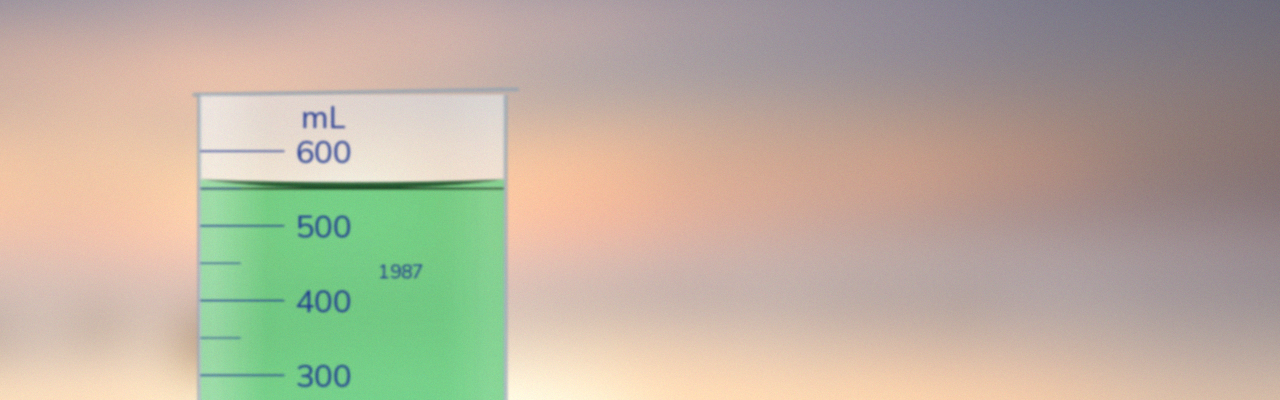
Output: 550 mL
